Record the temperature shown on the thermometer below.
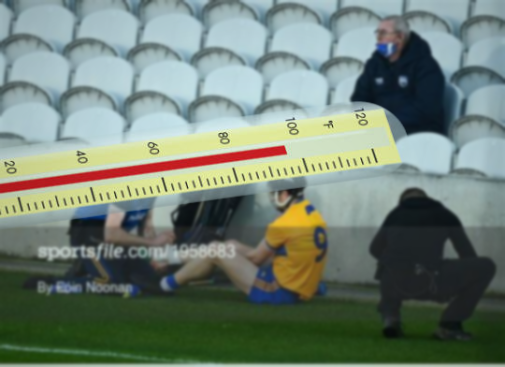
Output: 96 °F
